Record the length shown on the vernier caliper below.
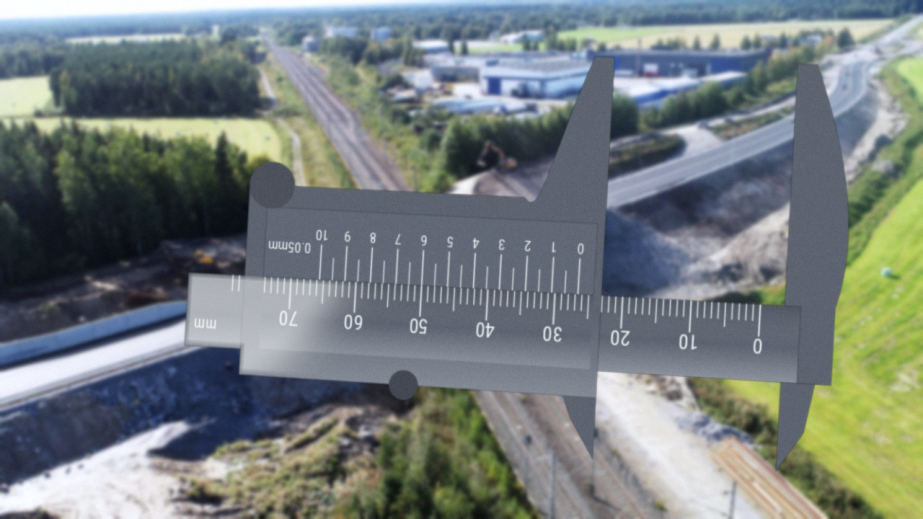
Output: 26.6 mm
